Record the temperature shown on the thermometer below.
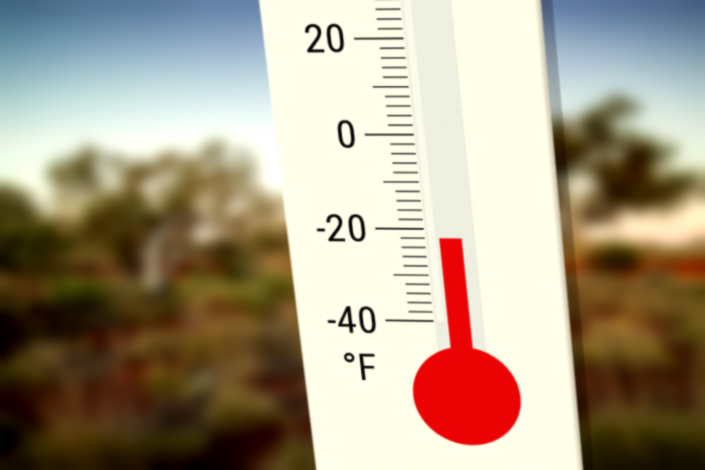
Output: -22 °F
